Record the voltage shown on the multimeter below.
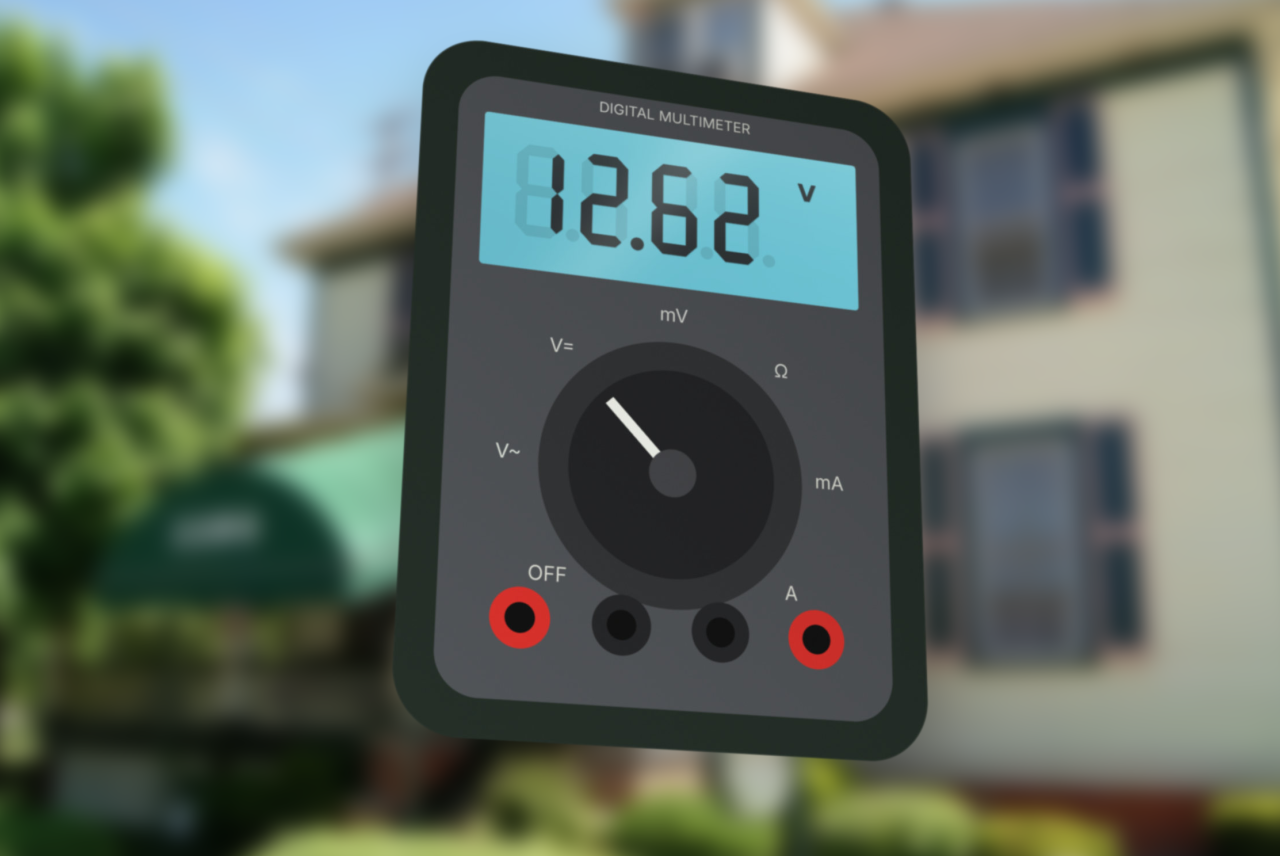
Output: 12.62 V
